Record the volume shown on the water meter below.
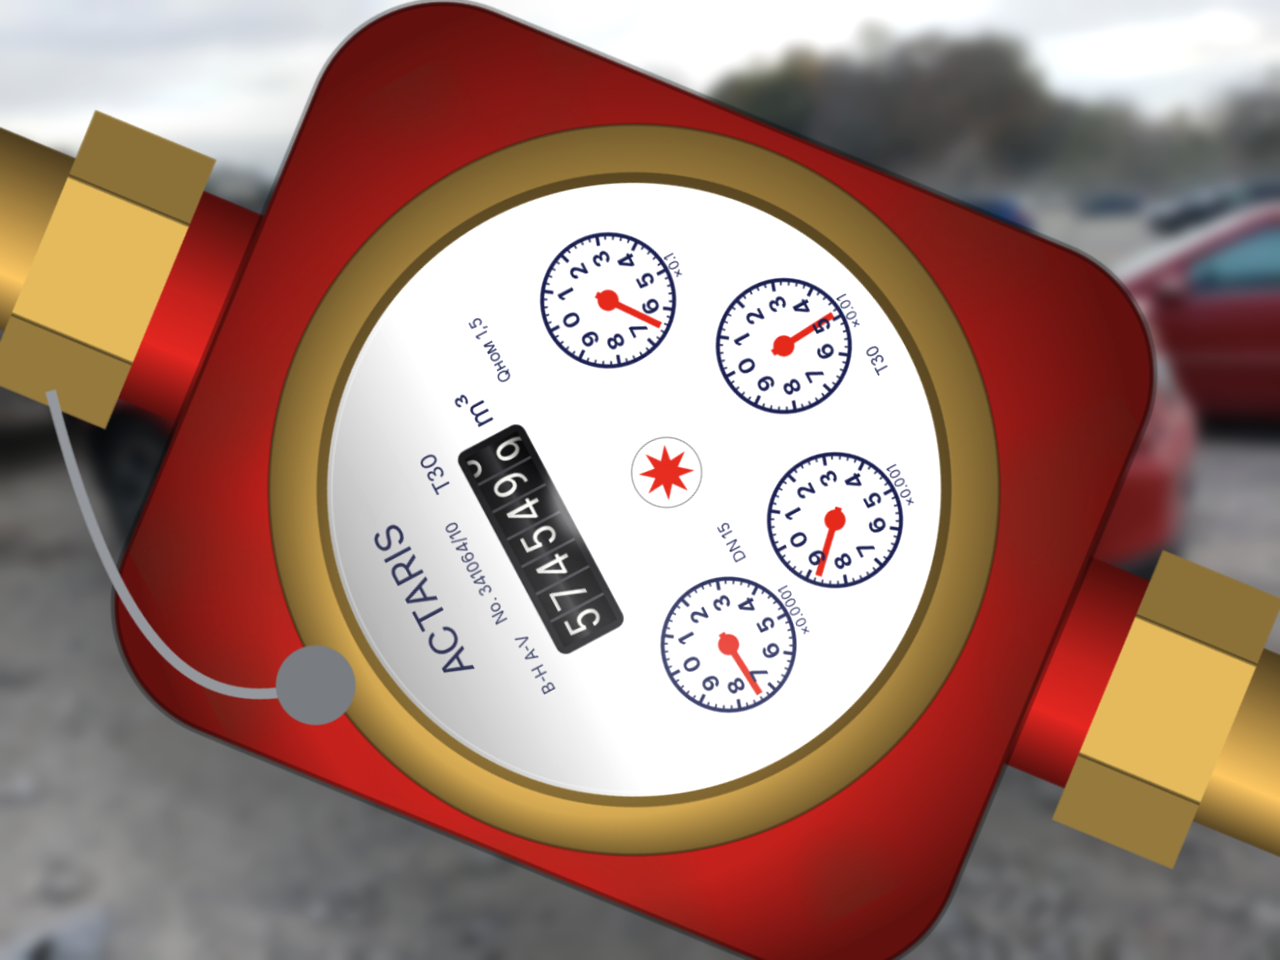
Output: 5745498.6487 m³
